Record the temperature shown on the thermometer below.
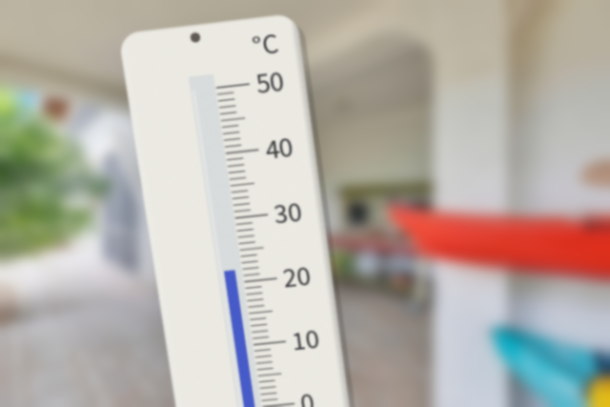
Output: 22 °C
